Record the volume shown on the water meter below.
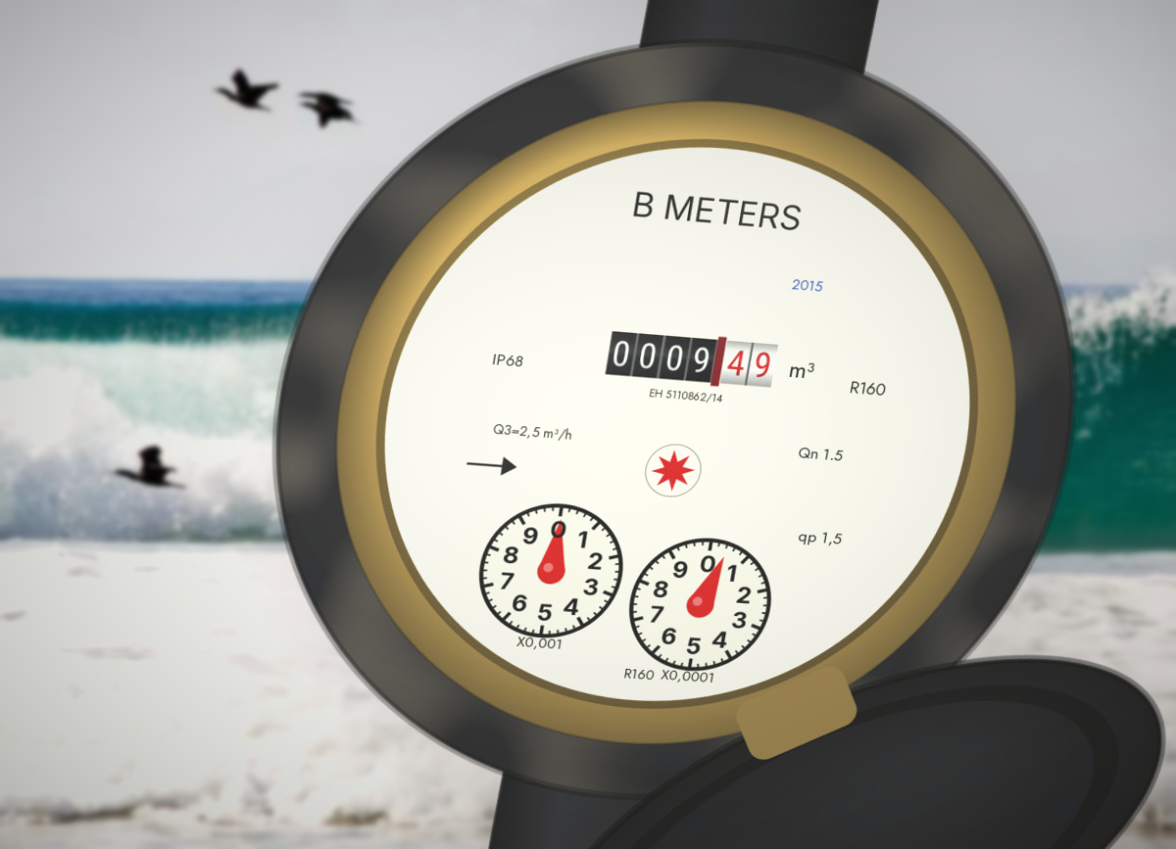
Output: 9.4900 m³
